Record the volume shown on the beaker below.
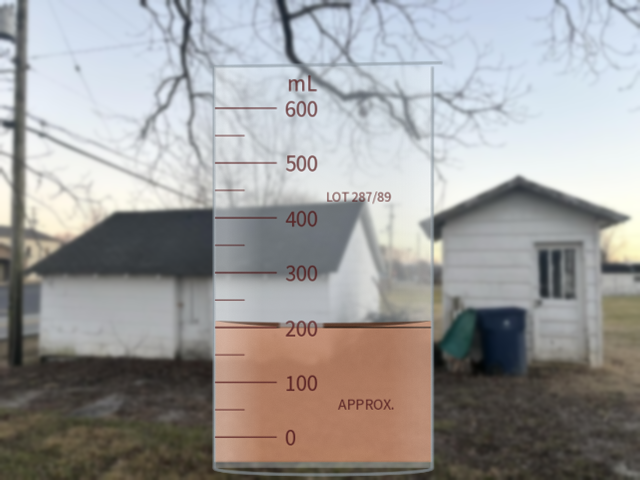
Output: 200 mL
